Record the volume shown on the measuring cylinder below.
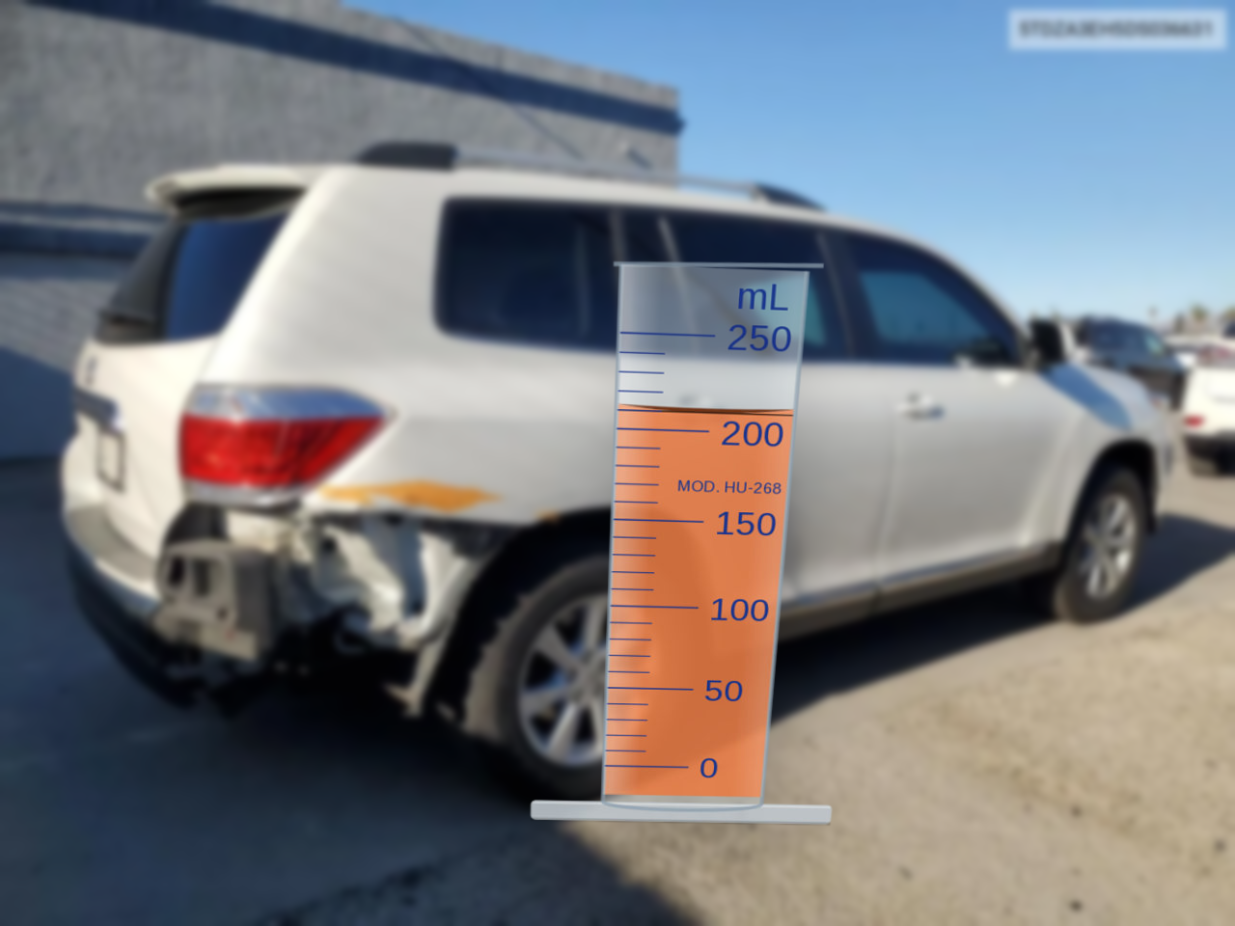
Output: 210 mL
